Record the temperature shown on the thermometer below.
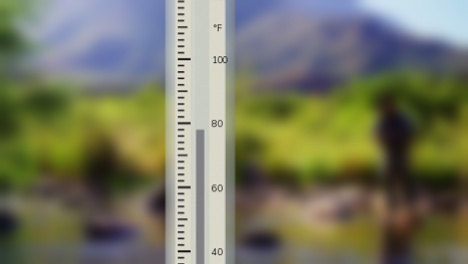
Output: 78 °F
